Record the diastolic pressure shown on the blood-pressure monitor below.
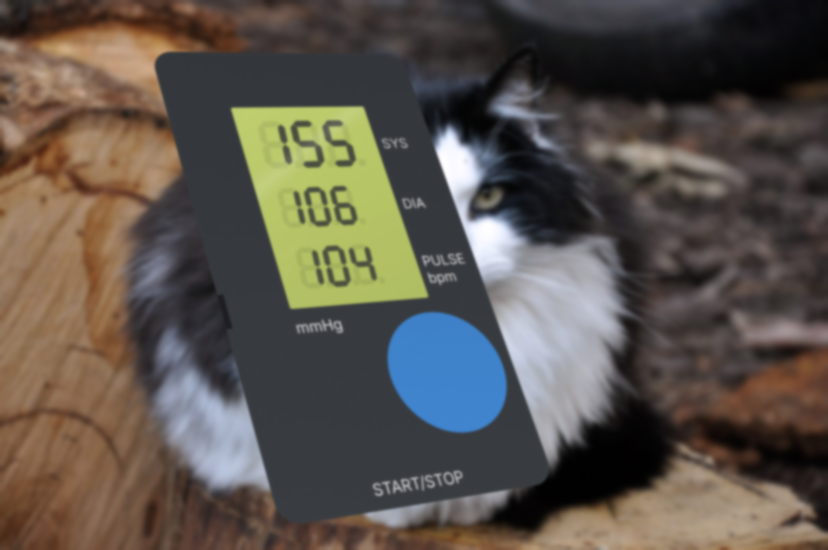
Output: 106 mmHg
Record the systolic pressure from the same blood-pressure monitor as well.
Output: 155 mmHg
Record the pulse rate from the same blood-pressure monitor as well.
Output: 104 bpm
